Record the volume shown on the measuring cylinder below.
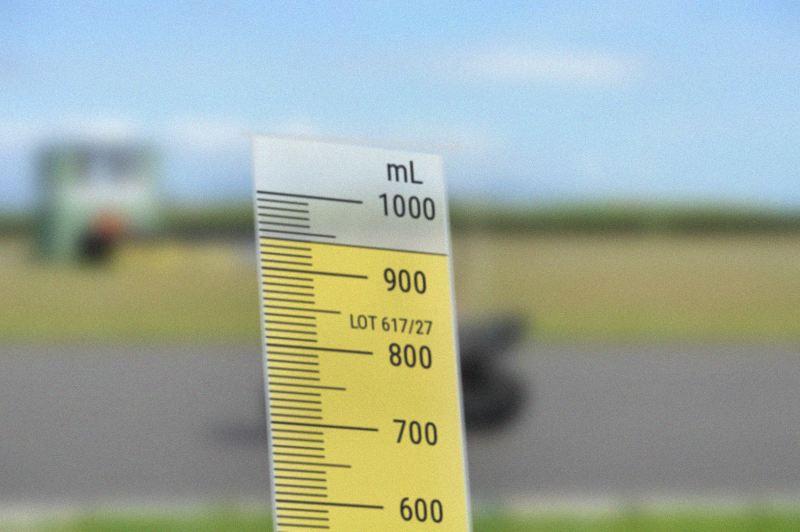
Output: 940 mL
